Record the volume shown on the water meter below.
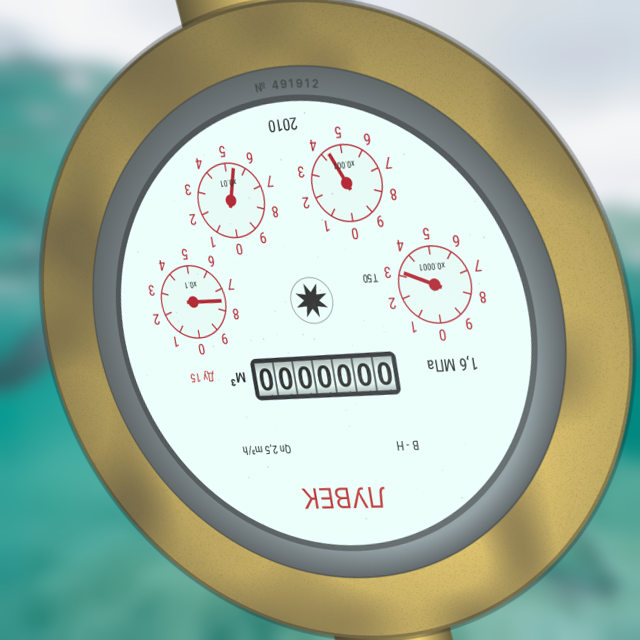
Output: 0.7543 m³
